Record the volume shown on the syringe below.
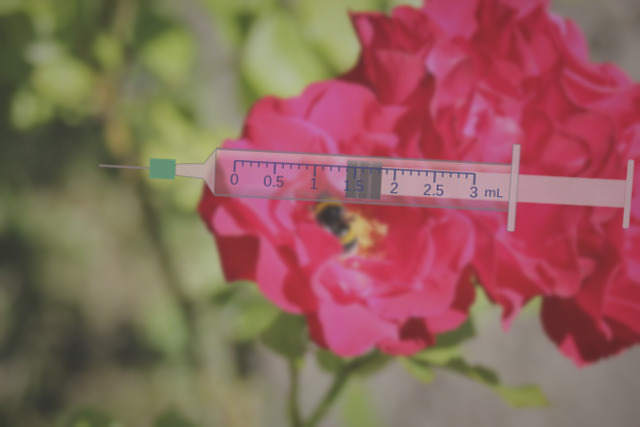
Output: 1.4 mL
